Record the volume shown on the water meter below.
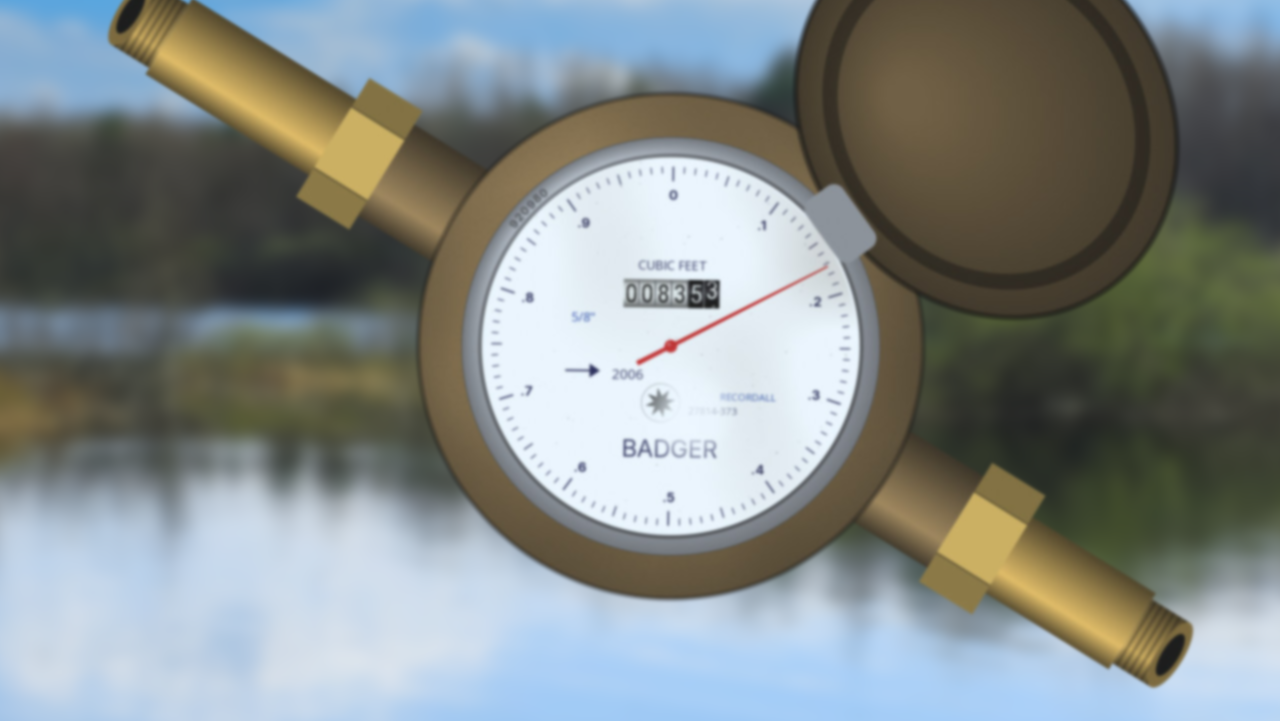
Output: 8353.17 ft³
